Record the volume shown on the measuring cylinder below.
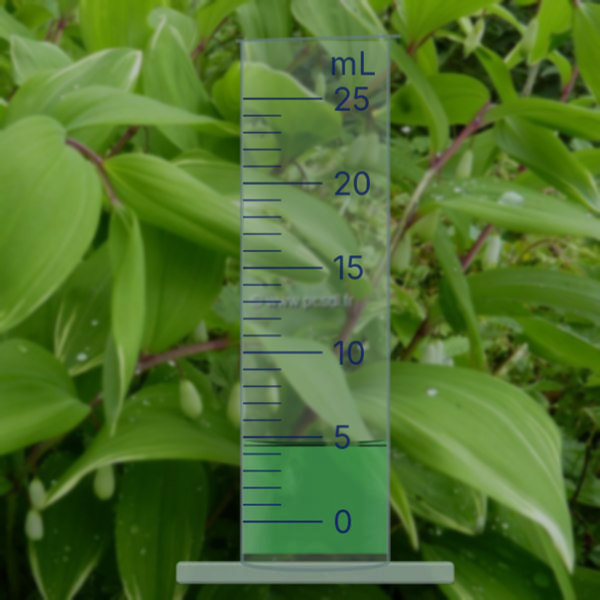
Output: 4.5 mL
